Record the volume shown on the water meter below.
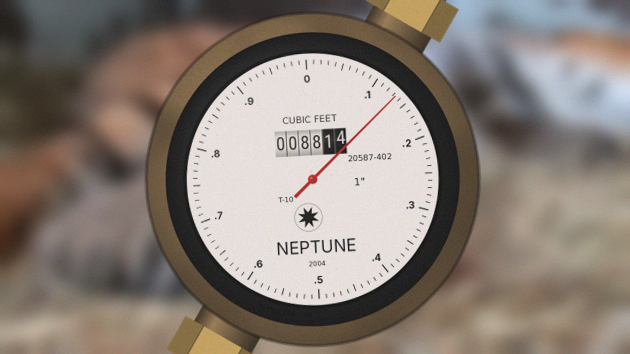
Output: 8814.13 ft³
